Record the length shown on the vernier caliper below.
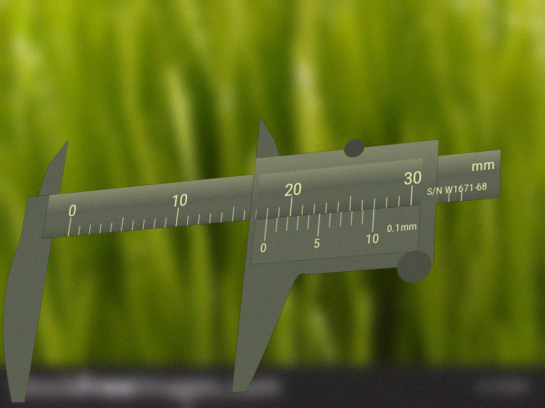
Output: 18.0 mm
